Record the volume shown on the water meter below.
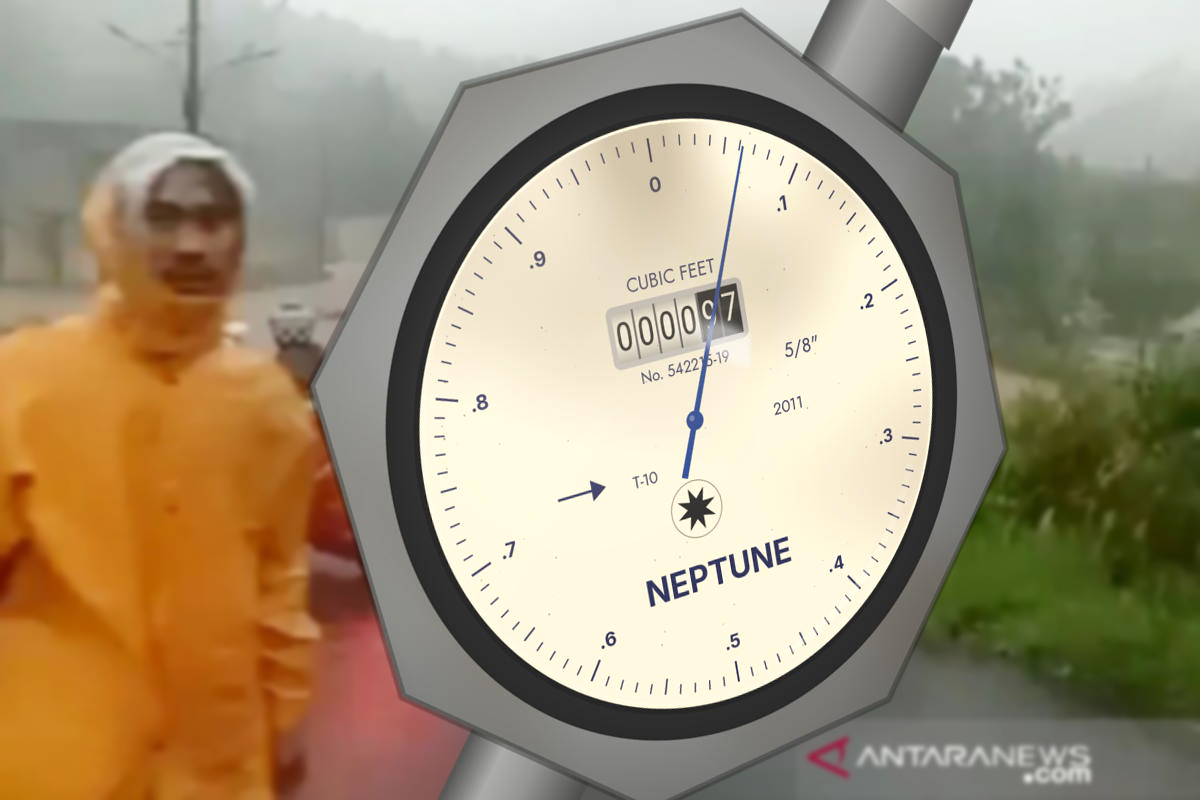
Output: 97.06 ft³
